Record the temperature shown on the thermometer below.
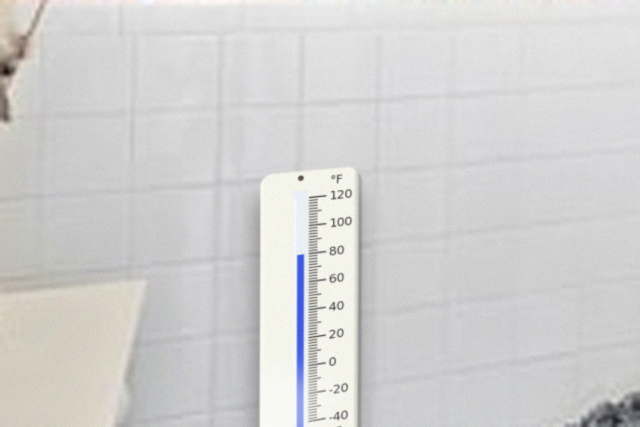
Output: 80 °F
